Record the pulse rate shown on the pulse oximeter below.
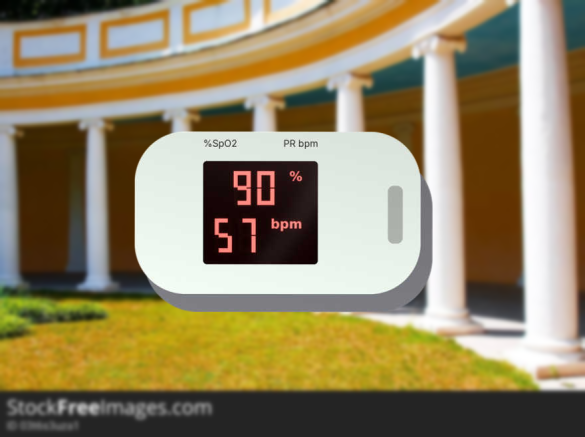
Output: 57 bpm
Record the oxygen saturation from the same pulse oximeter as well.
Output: 90 %
